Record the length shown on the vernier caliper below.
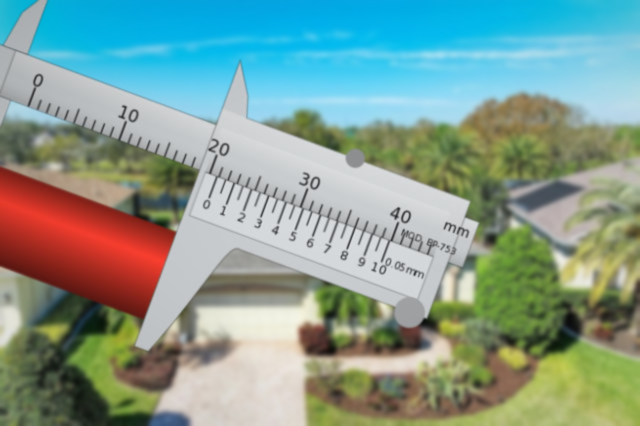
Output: 20.8 mm
